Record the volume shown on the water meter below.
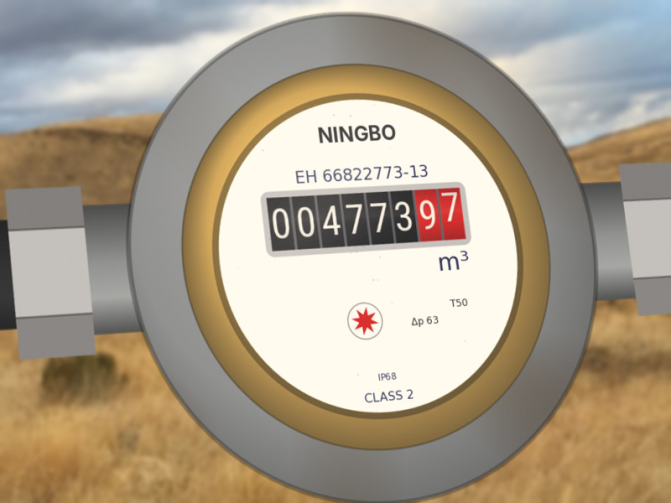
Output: 4773.97 m³
